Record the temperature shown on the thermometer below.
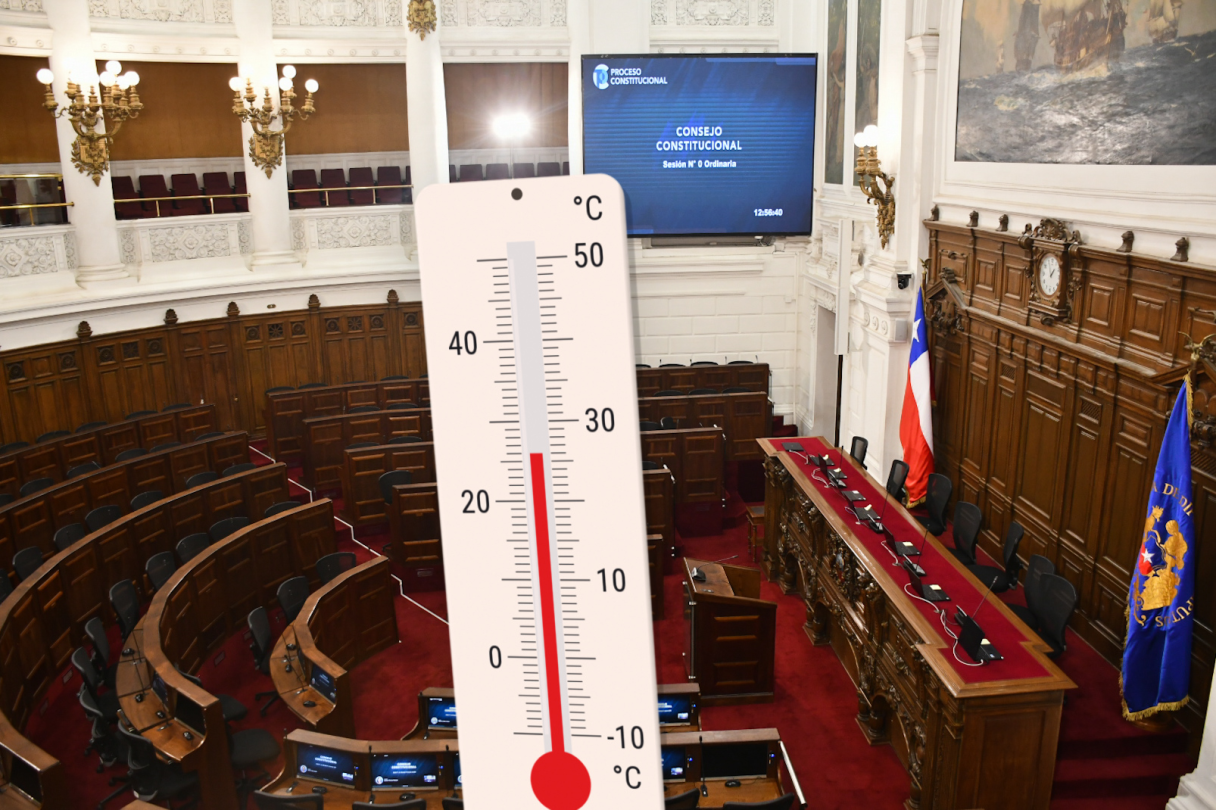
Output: 26 °C
